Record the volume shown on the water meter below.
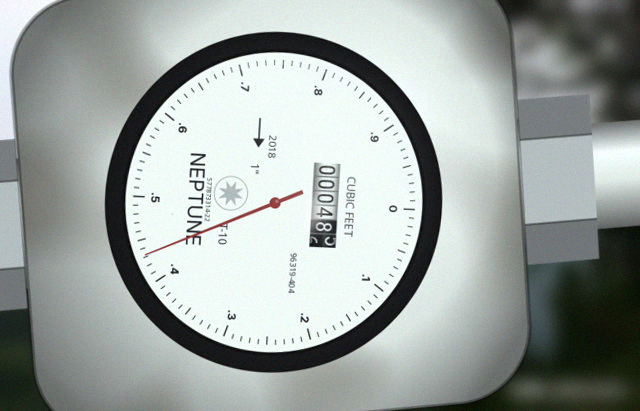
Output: 485.43 ft³
